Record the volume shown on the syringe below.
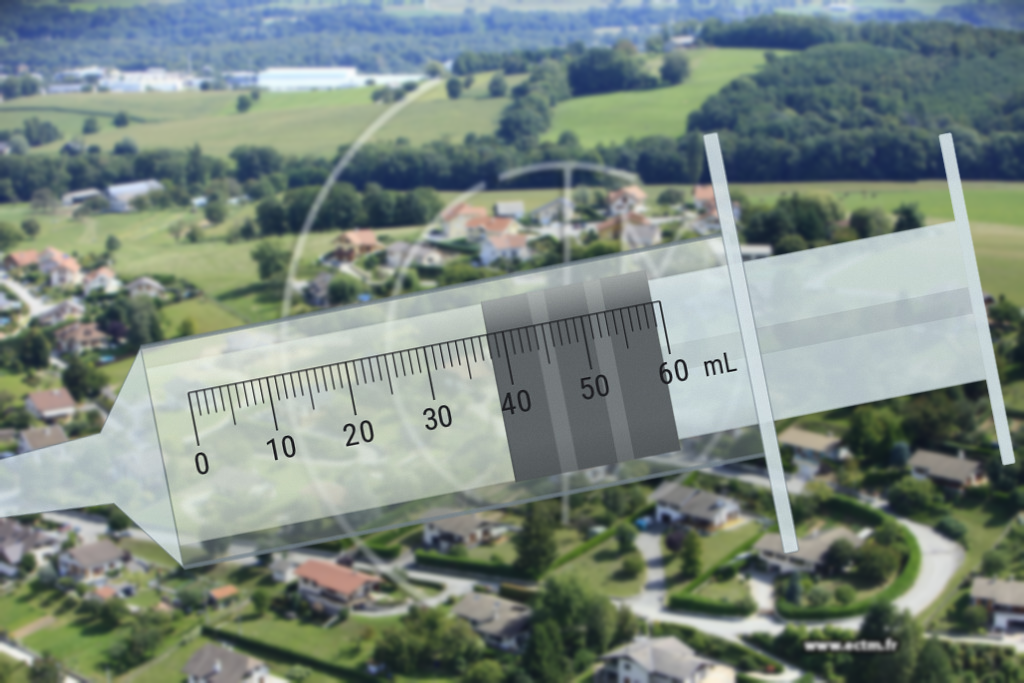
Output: 38 mL
